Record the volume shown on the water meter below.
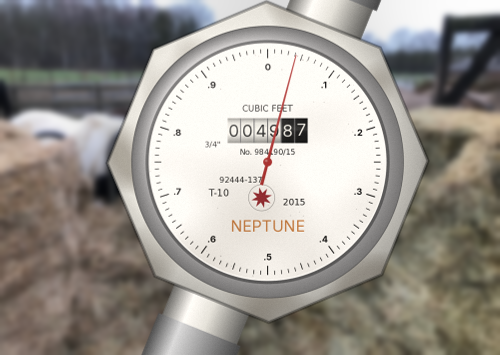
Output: 4987.04 ft³
